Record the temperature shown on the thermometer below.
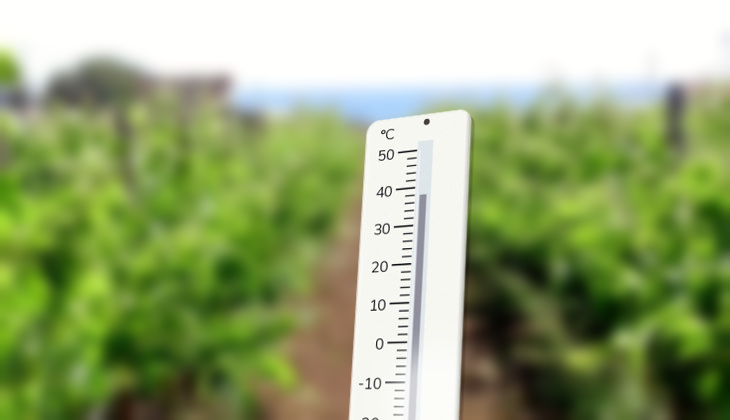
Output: 38 °C
